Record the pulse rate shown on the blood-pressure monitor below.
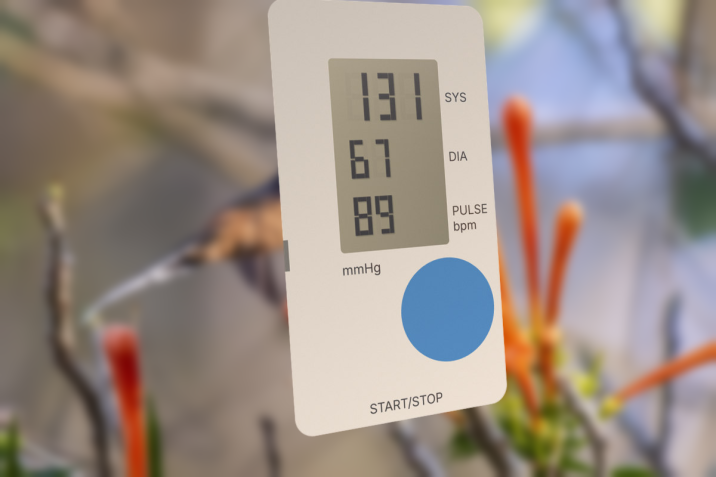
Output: 89 bpm
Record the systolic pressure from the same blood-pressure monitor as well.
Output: 131 mmHg
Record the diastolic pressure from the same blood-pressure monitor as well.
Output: 67 mmHg
